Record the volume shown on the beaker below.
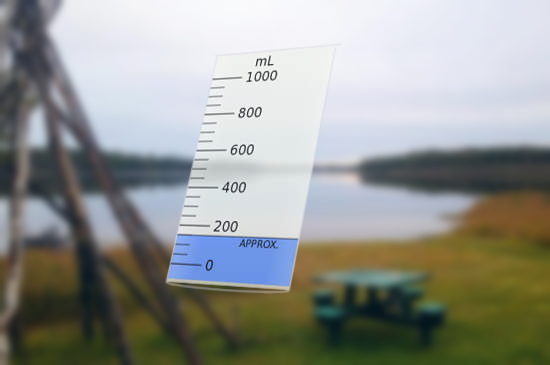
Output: 150 mL
